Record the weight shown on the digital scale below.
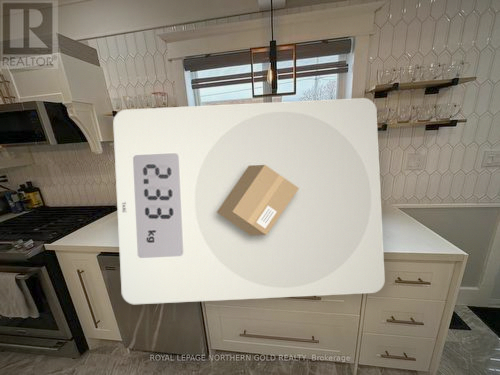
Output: 2.33 kg
